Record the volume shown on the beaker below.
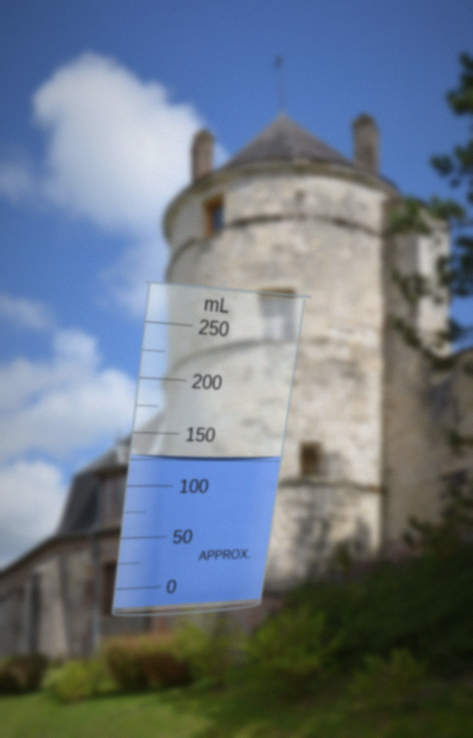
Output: 125 mL
